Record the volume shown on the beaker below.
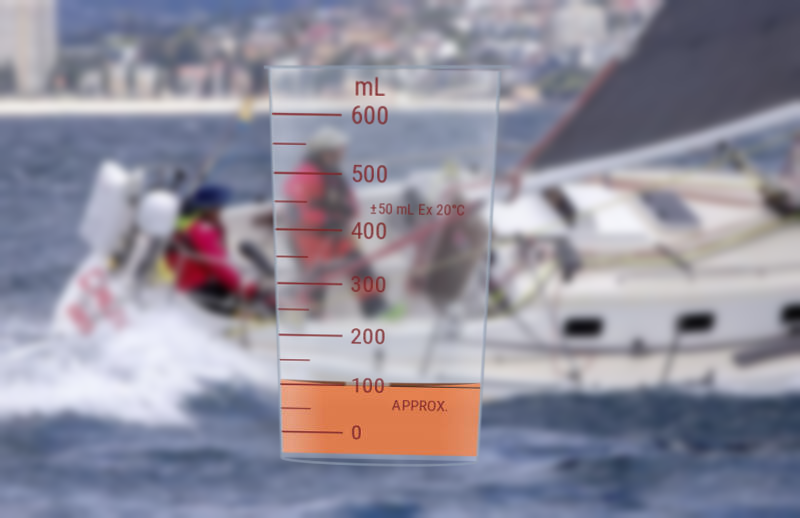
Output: 100 mL
